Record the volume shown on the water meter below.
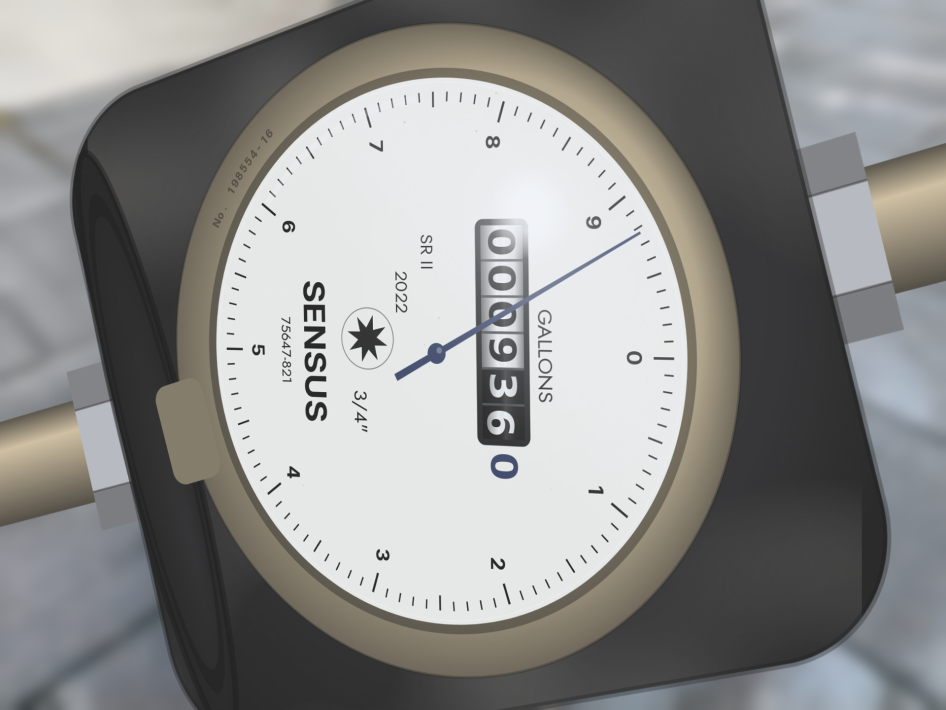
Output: 9359.2 gal
